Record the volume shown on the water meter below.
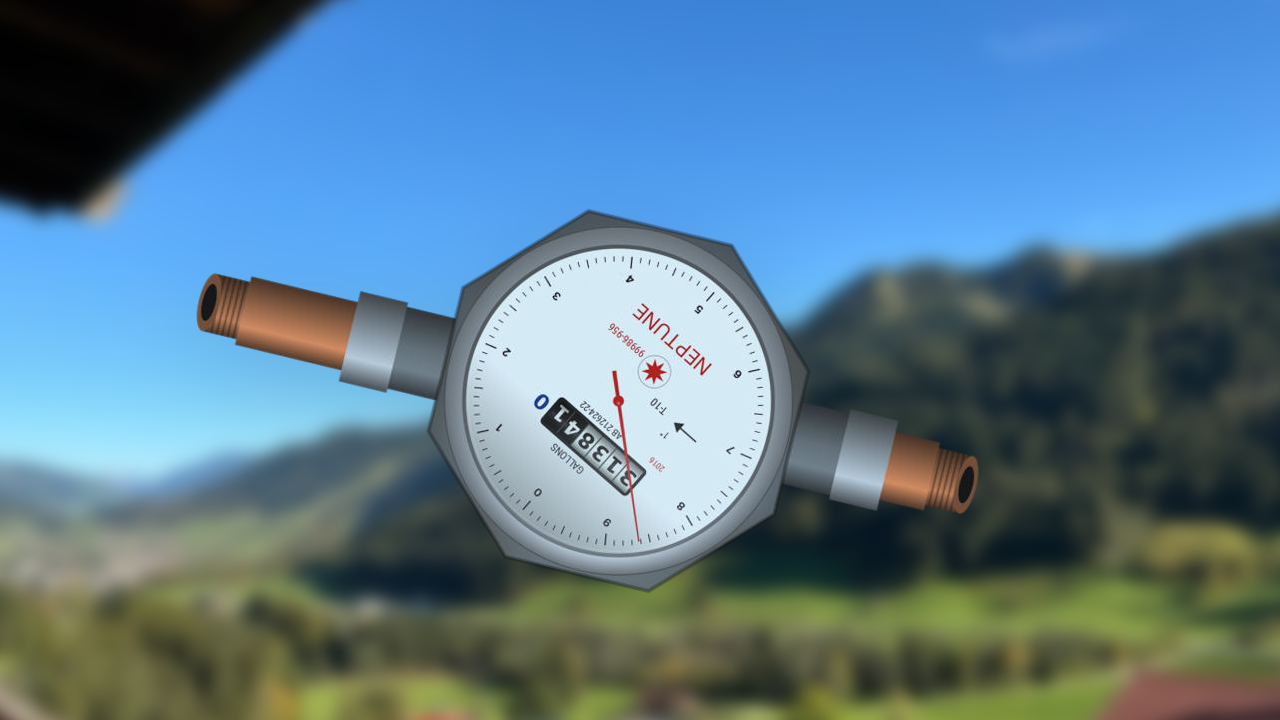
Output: 3138408.6 gal
